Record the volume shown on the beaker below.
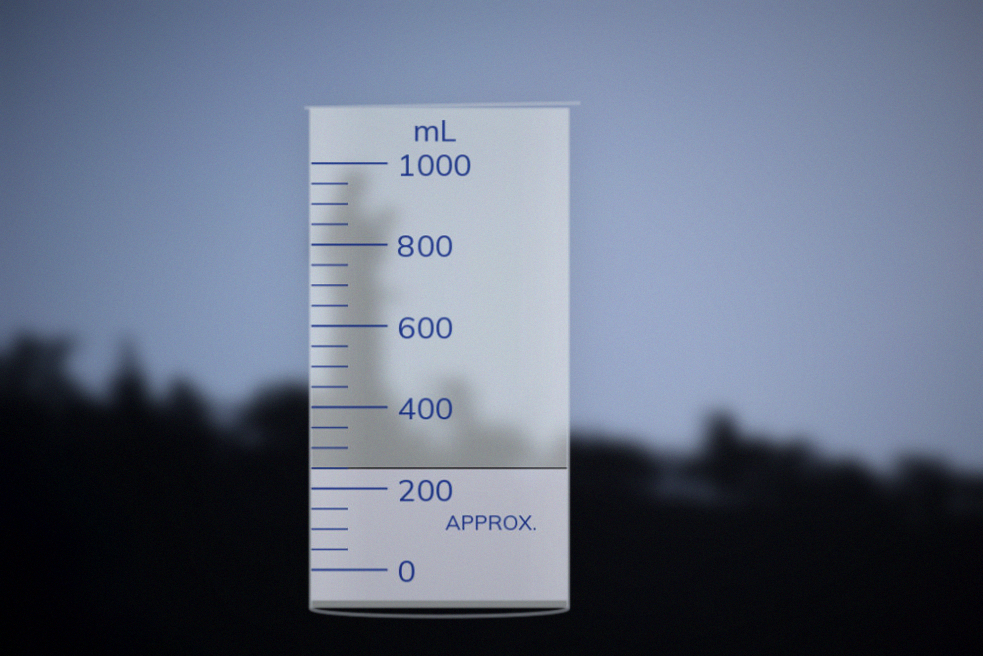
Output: 250 mL
